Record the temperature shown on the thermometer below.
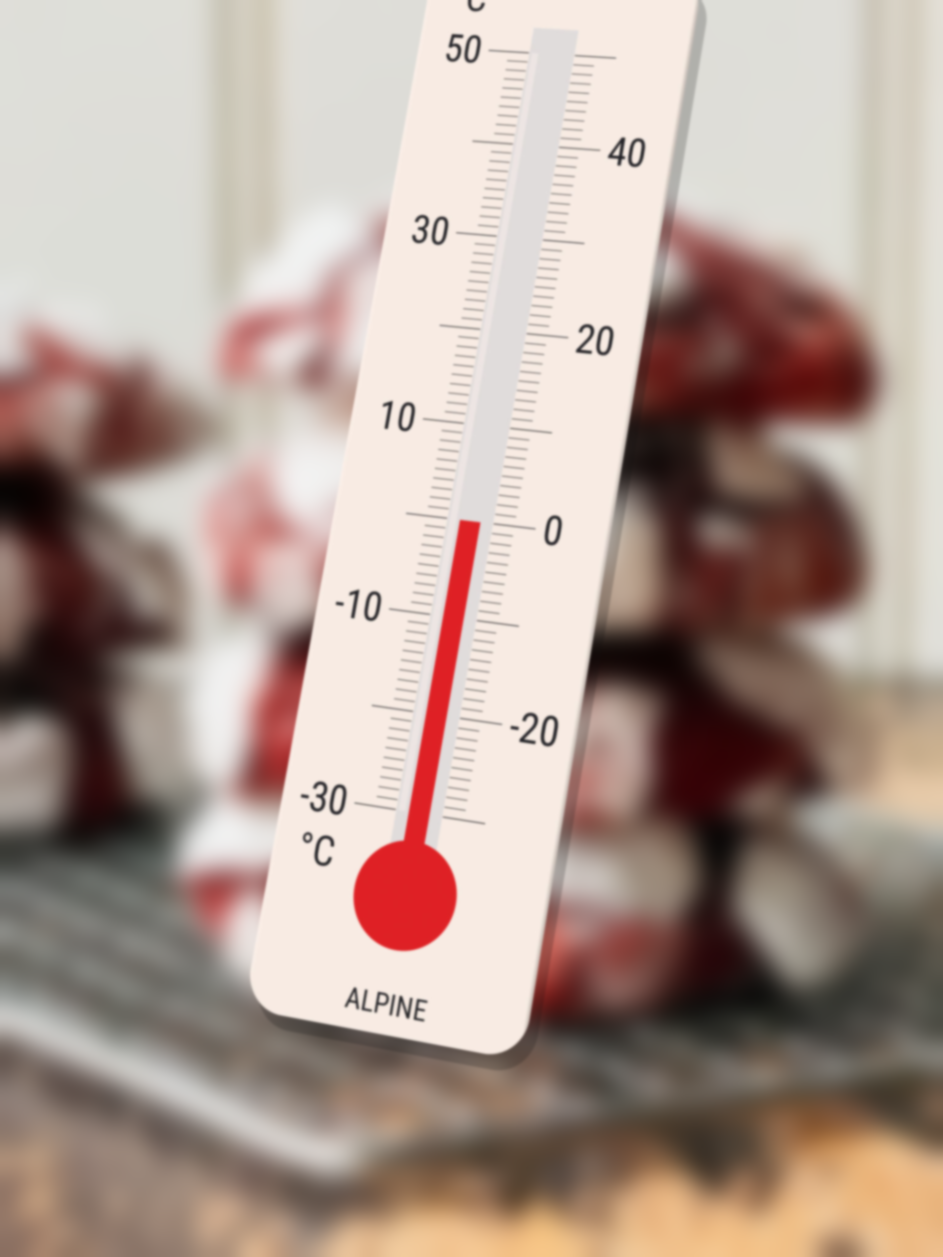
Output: 0 °C
